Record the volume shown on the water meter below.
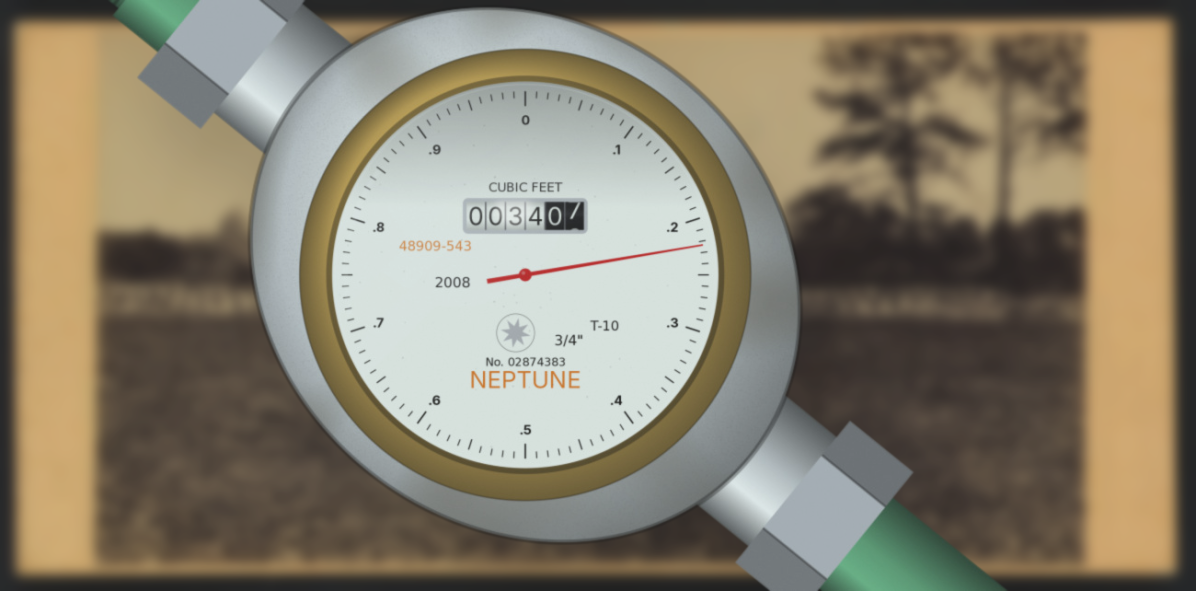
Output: 3407.22 ft³
